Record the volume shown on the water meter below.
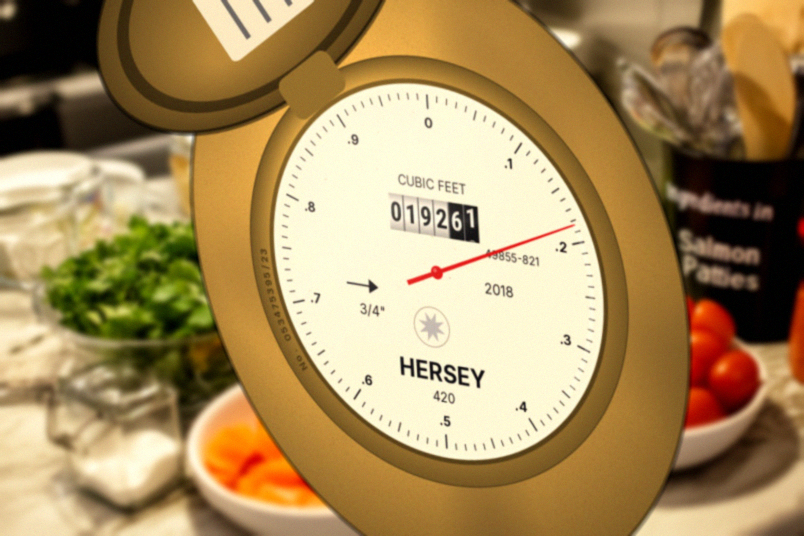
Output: 19261.18 ft³
